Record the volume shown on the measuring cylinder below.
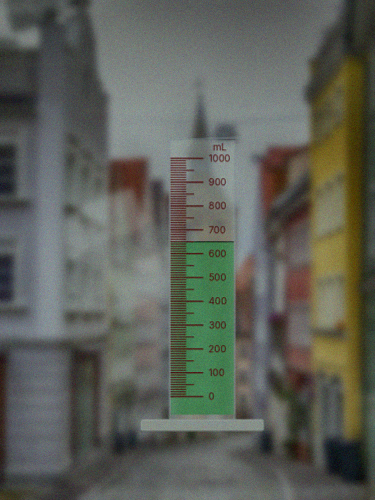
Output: 650 mL
